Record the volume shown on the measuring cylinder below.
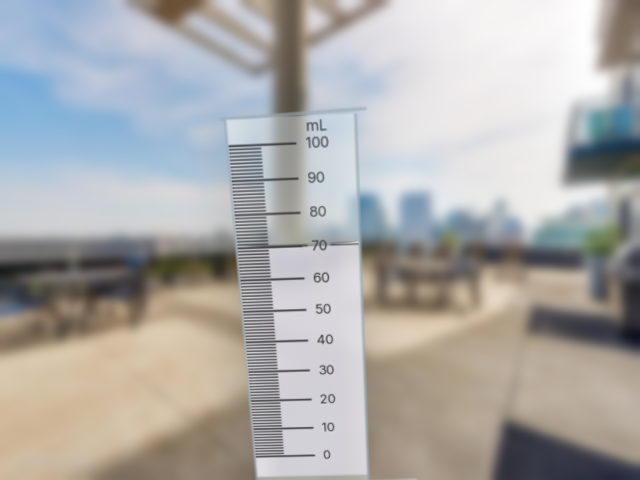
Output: 70 mL
